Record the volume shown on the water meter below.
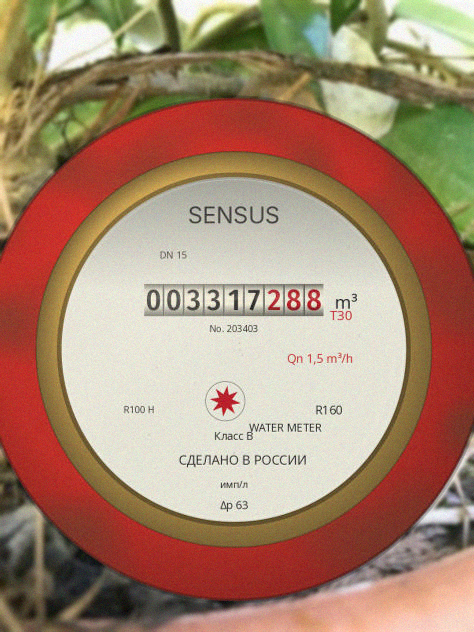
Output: 3317.288 m³
